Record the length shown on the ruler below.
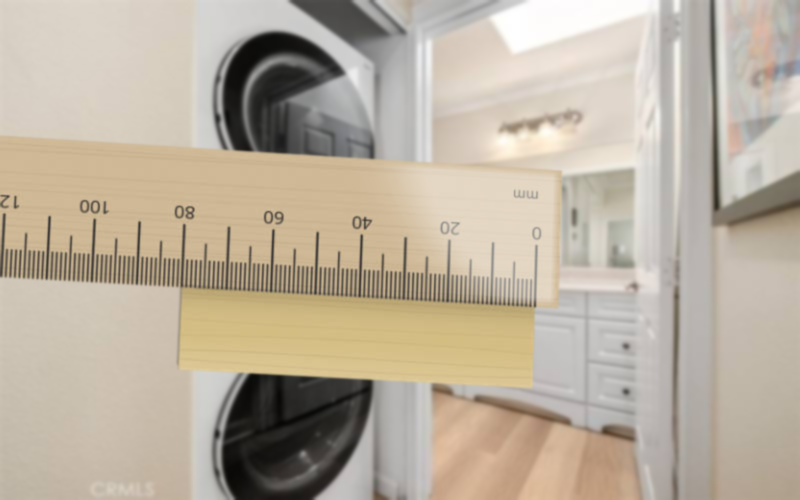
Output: 80 mm
